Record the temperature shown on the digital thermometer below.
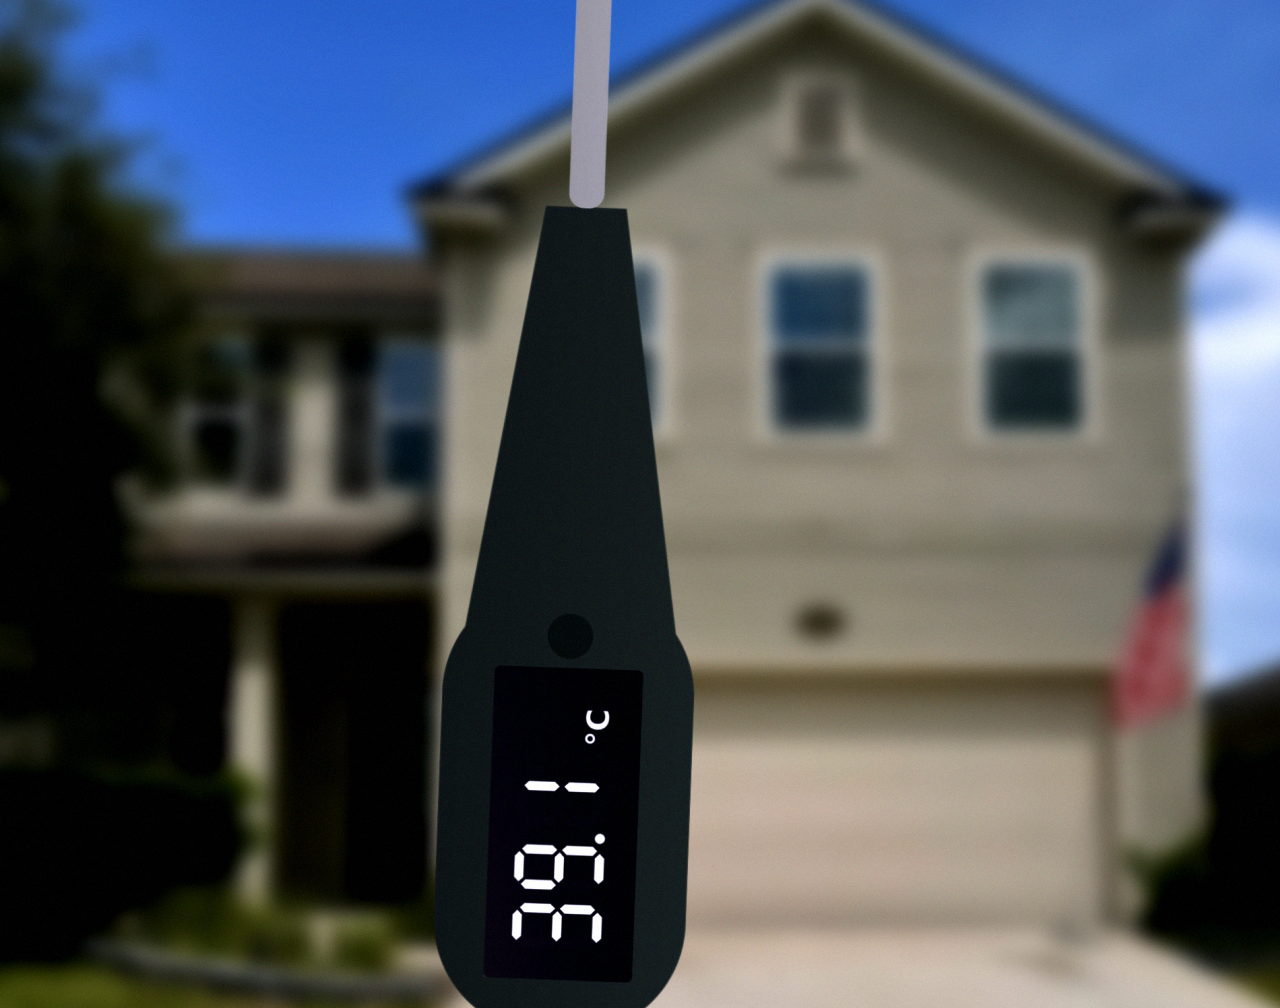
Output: 39.1 °C
